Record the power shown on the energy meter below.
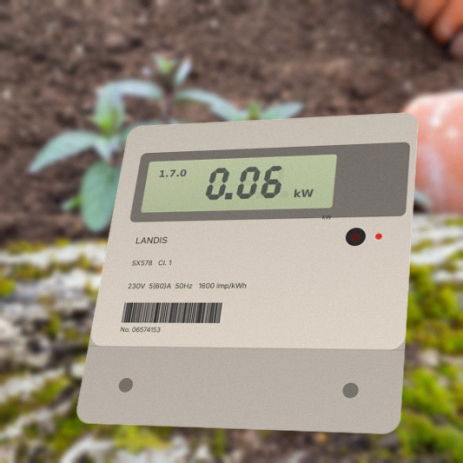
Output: 0.06 kW
